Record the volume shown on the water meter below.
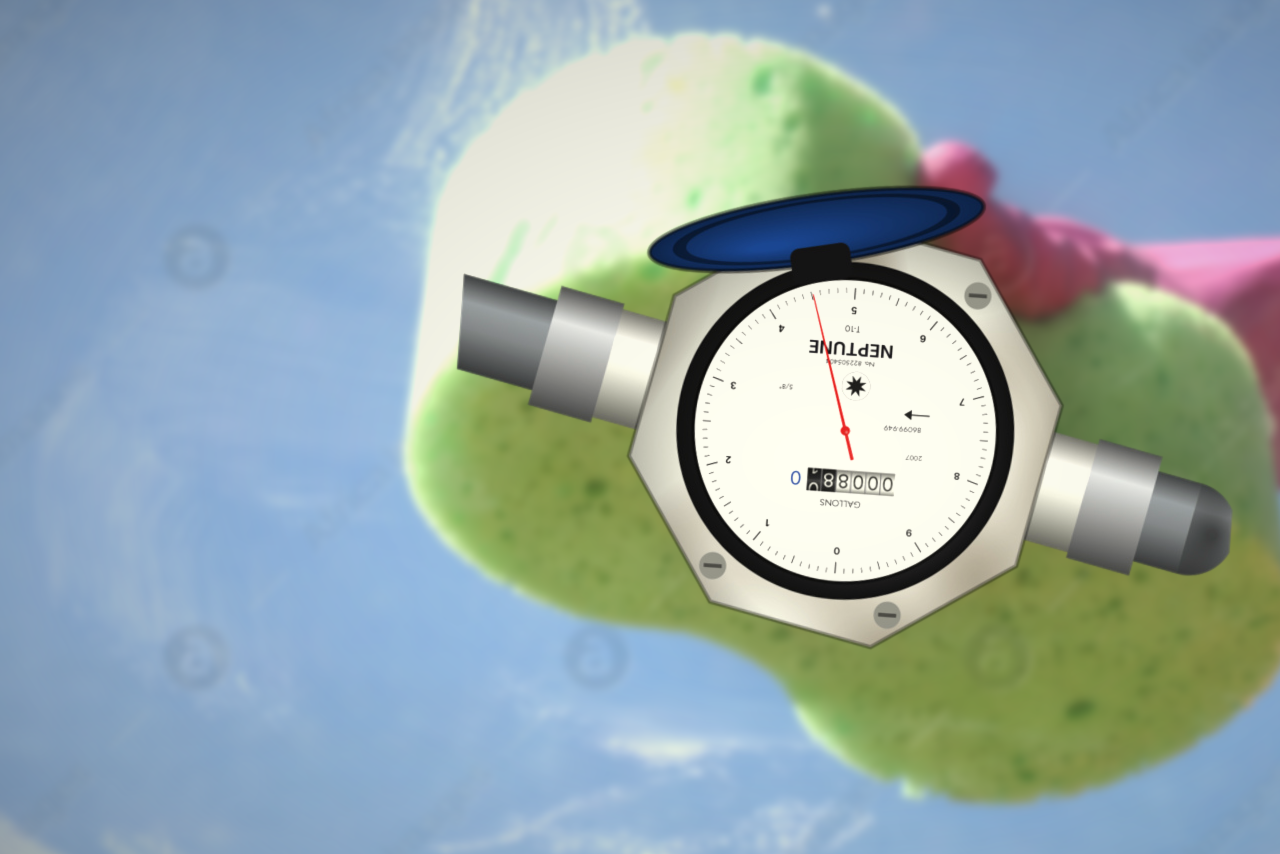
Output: 8804.5 gal
